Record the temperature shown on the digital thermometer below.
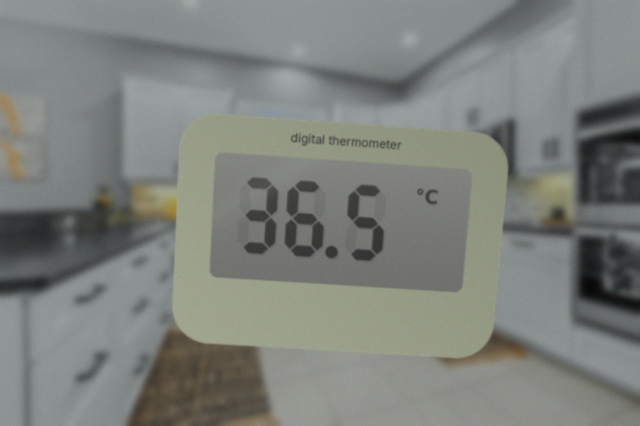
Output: 36.5 °C
